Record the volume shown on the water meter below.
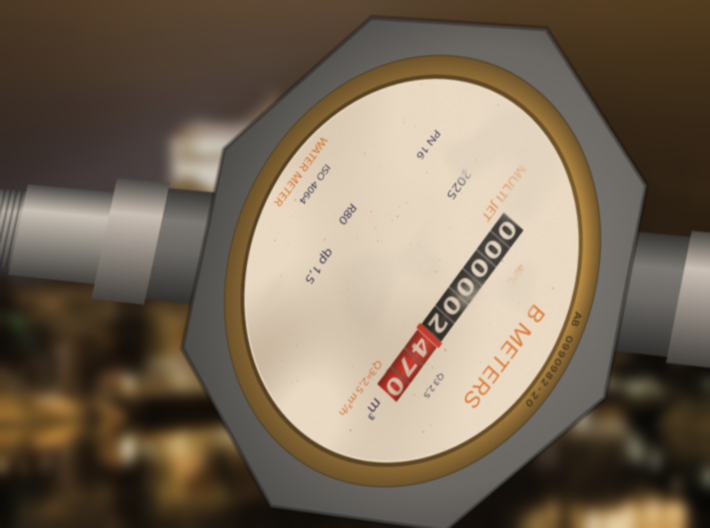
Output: 2.470 m³
